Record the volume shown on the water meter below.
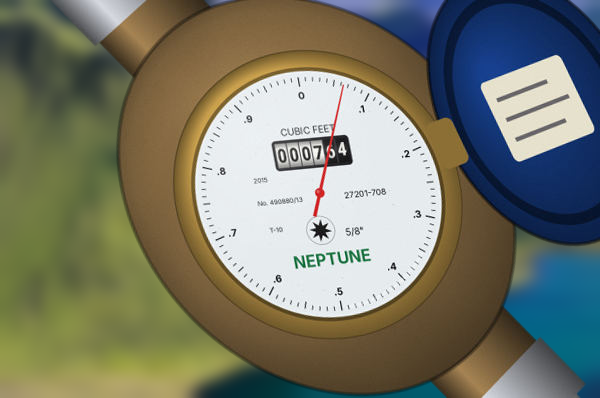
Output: 764.06 ft³
